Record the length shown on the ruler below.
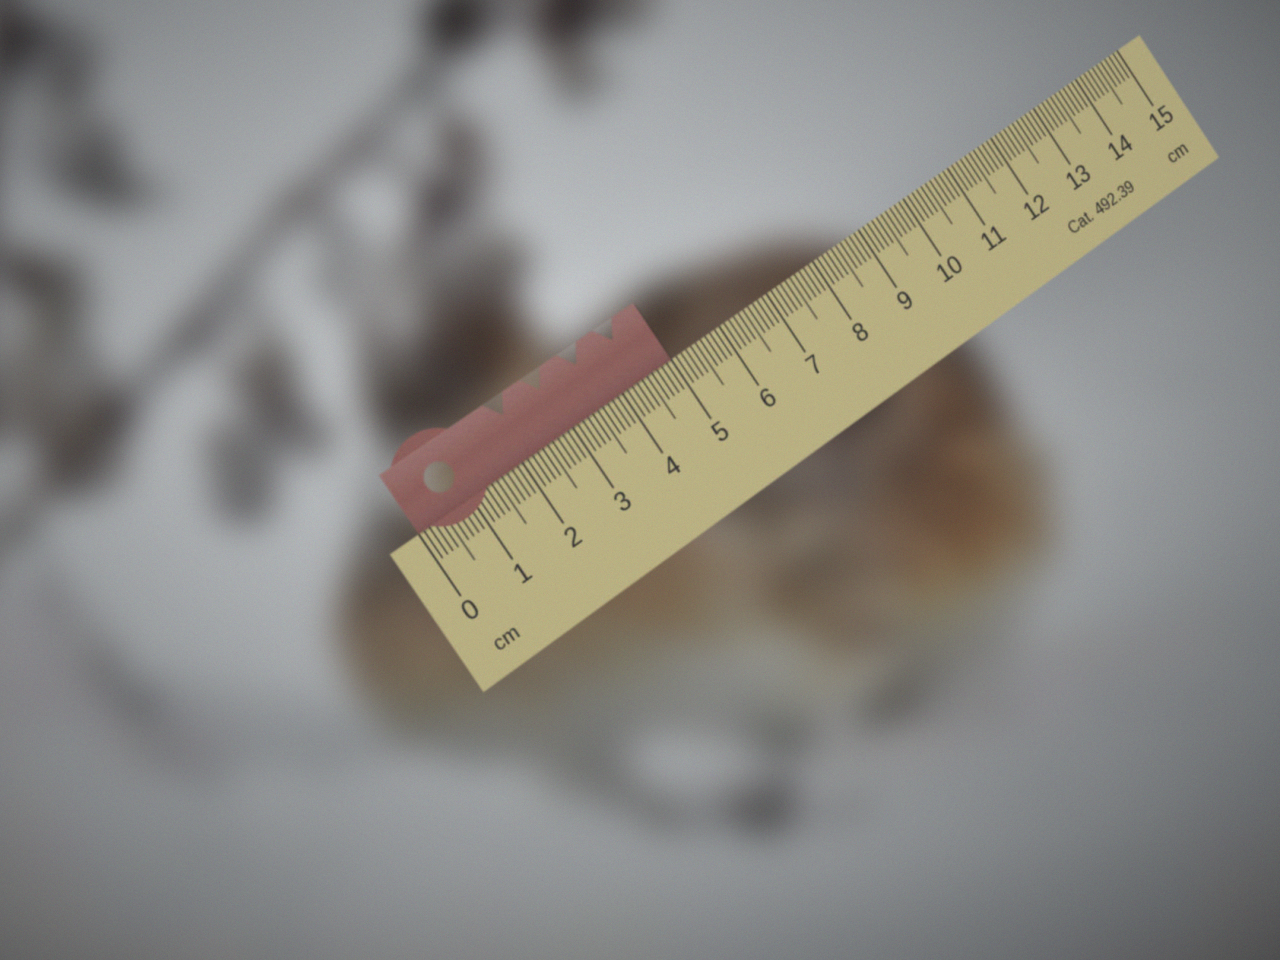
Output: 5 cm
